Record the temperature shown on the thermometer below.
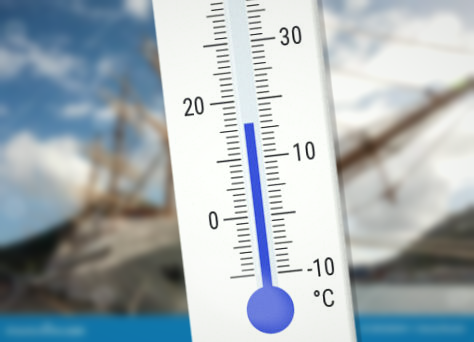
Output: 16 °C
